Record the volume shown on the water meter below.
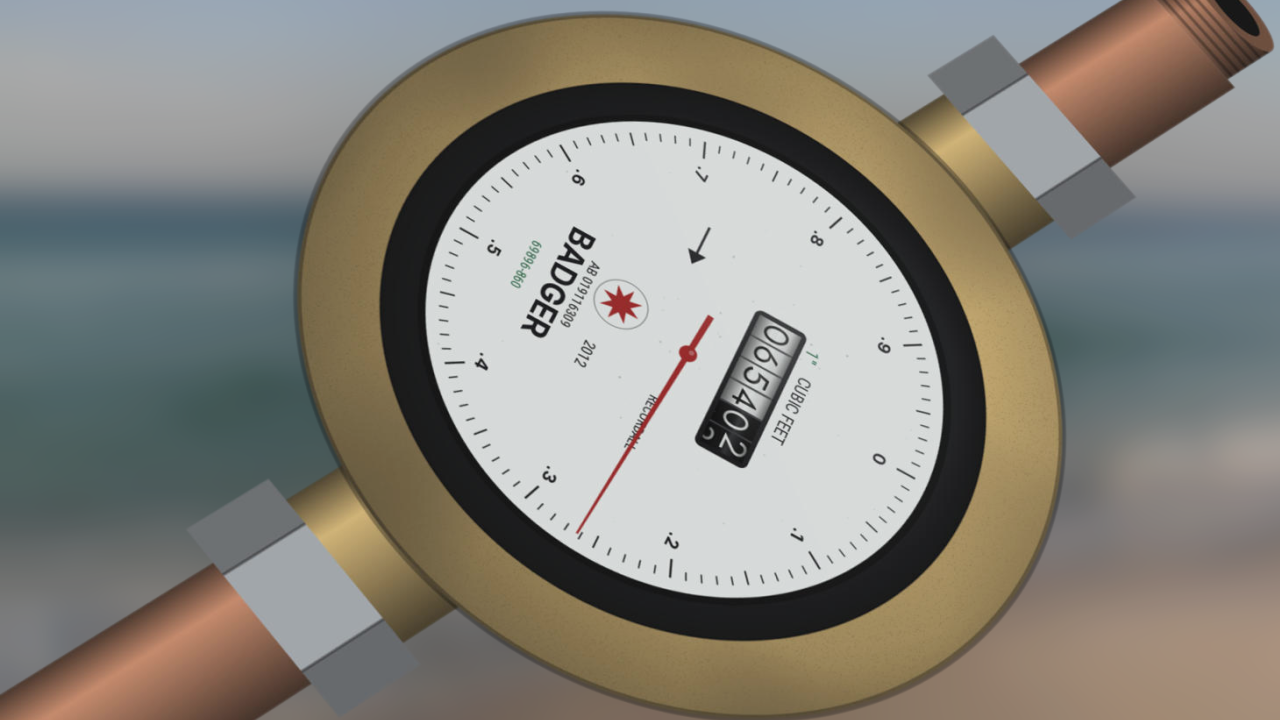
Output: 65402.26 ft³
